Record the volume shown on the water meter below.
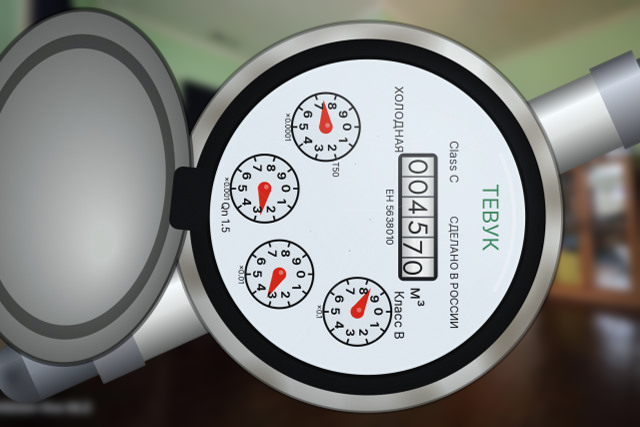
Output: 4569.8327 m³
